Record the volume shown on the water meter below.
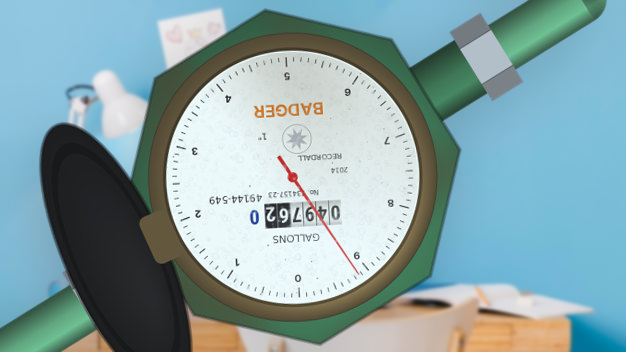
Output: 497619.1 gal
